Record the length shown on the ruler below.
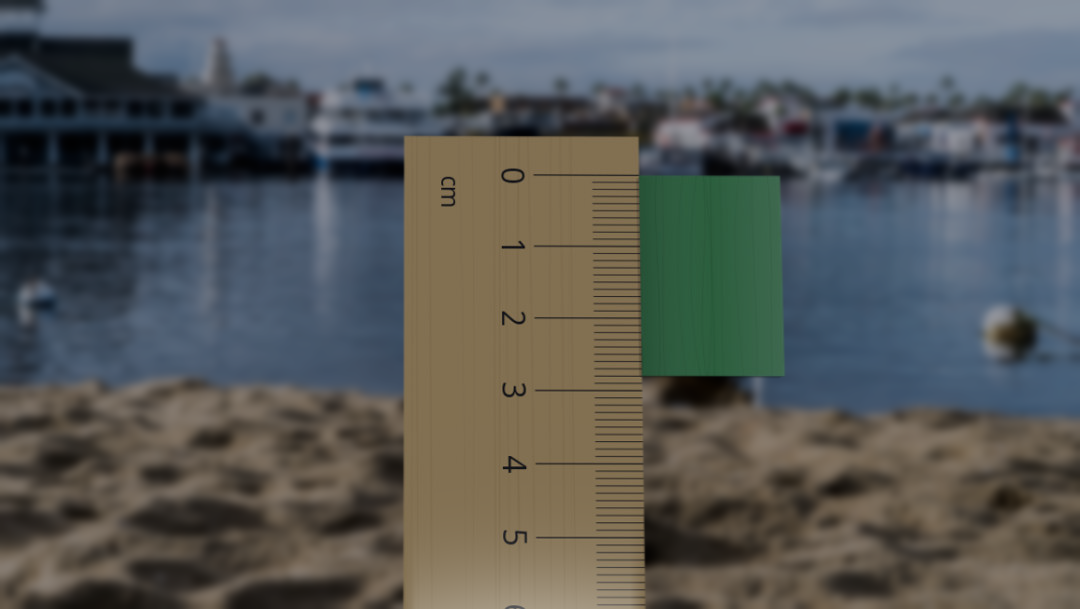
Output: 2.8 cm
